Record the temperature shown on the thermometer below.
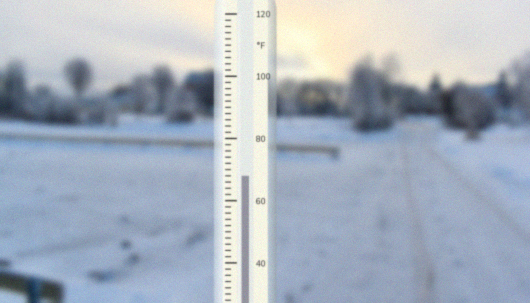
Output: 68 °F
